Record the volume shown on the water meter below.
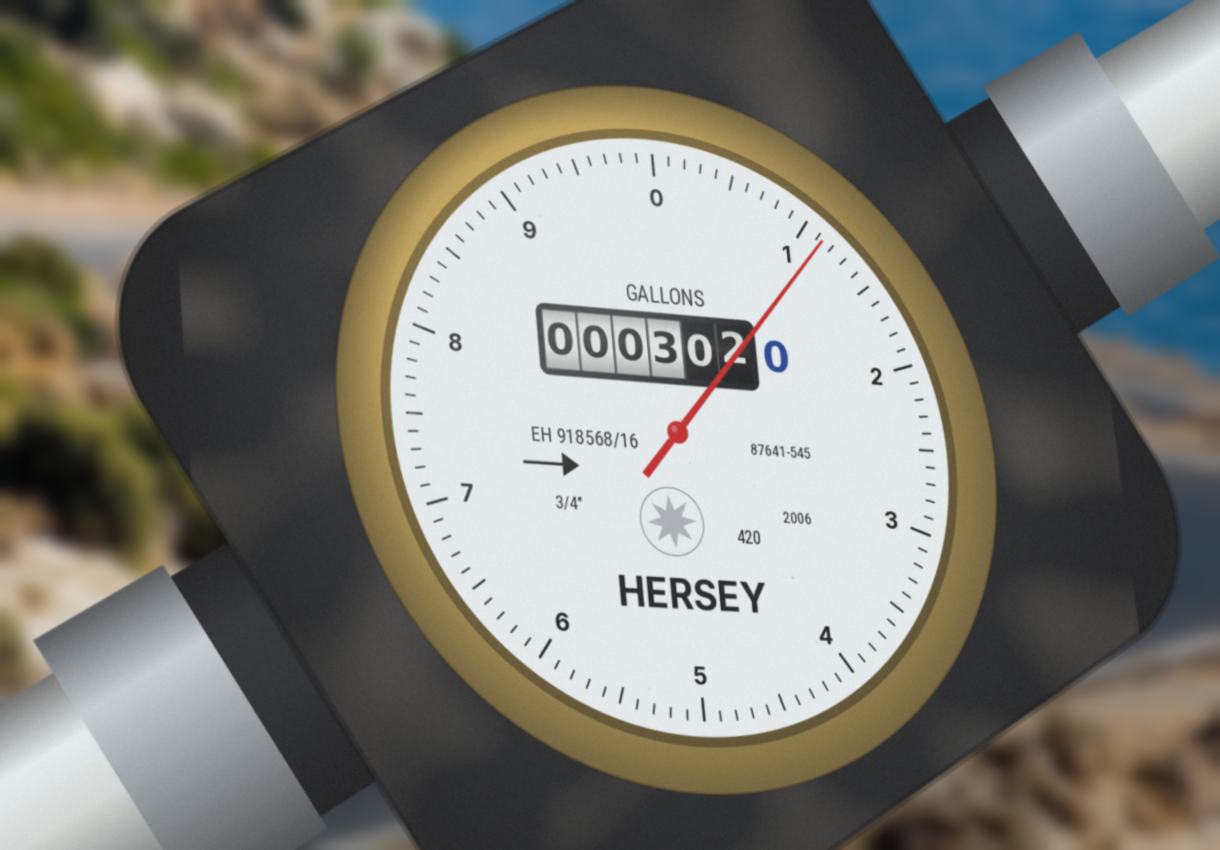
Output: 3021.1 gal
